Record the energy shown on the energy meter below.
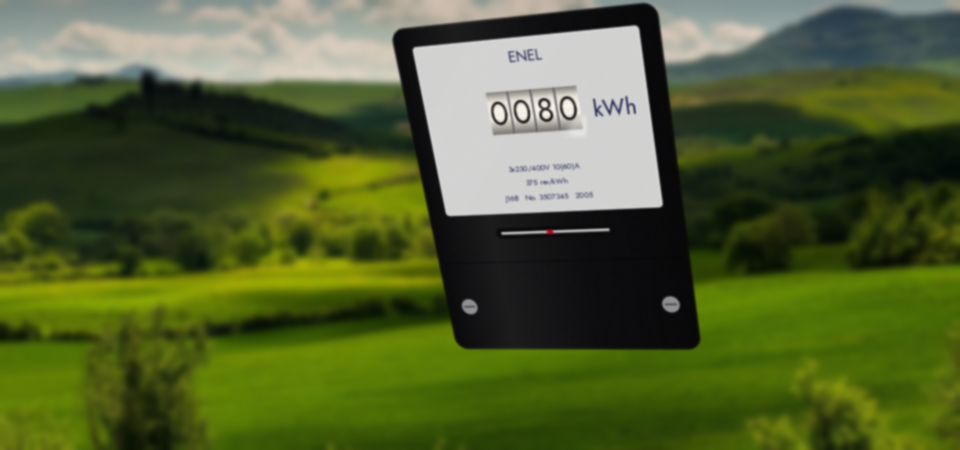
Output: 80 kWh
